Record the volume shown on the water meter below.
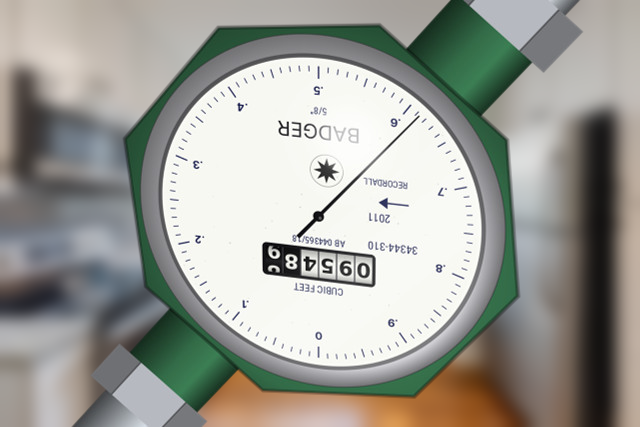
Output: 95488.61 ft³
